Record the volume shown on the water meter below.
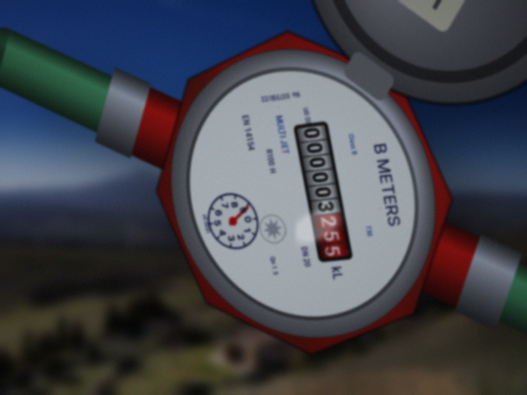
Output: 3.2549 kL
